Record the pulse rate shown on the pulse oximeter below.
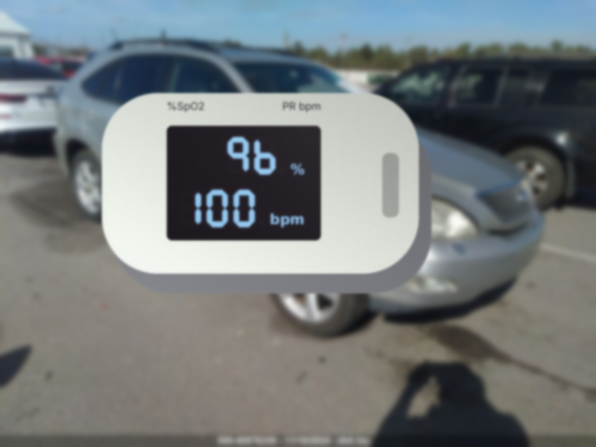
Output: 100 bpm
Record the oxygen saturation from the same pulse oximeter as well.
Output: 96 %
